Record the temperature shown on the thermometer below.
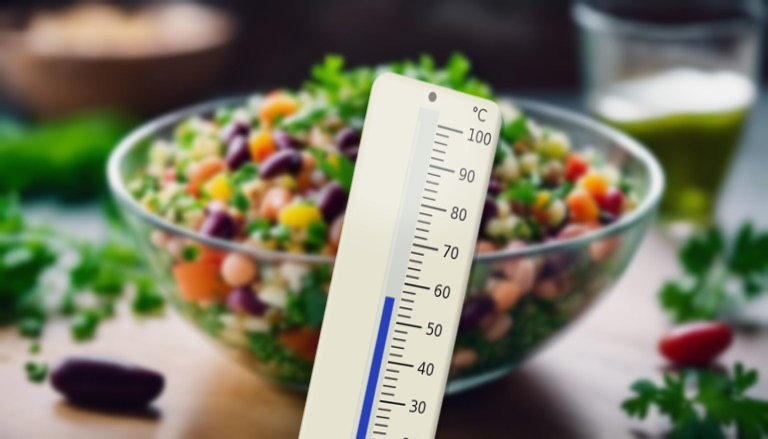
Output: 56 °C
